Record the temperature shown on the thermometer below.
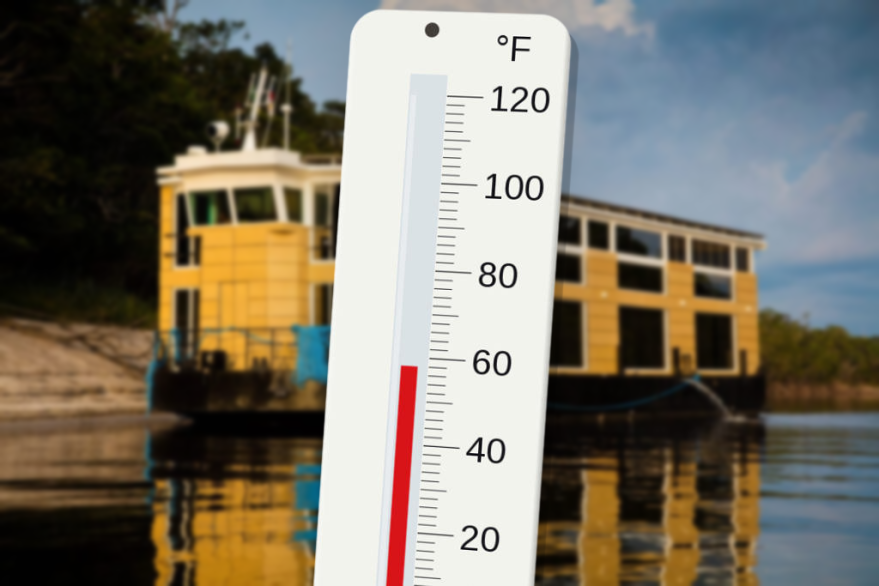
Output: 58 °F
